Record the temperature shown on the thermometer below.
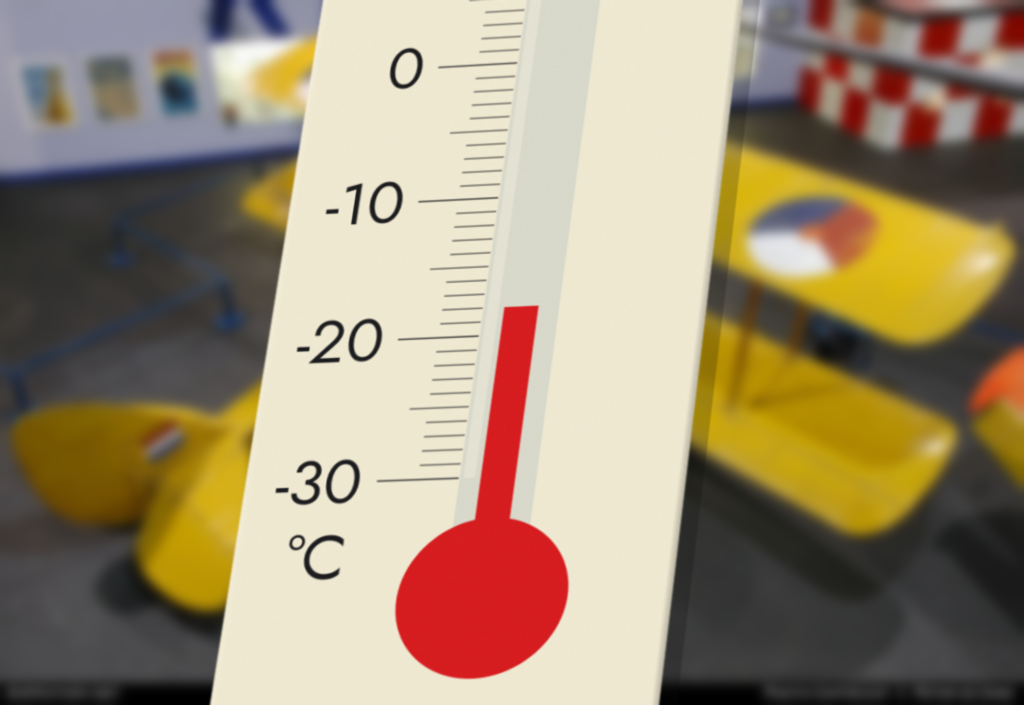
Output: -18 °C
